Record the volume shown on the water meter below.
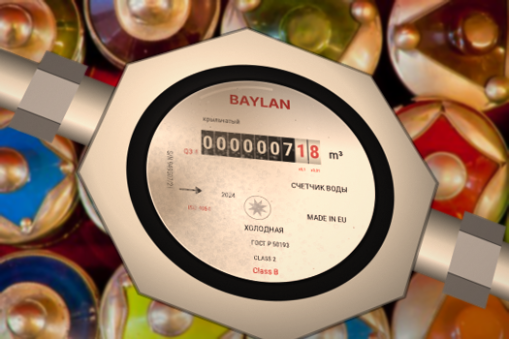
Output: 7.18 m³
